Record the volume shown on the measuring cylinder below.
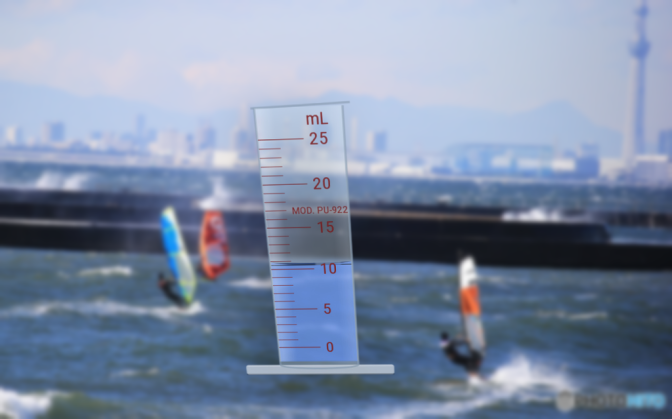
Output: 10.5 mL
